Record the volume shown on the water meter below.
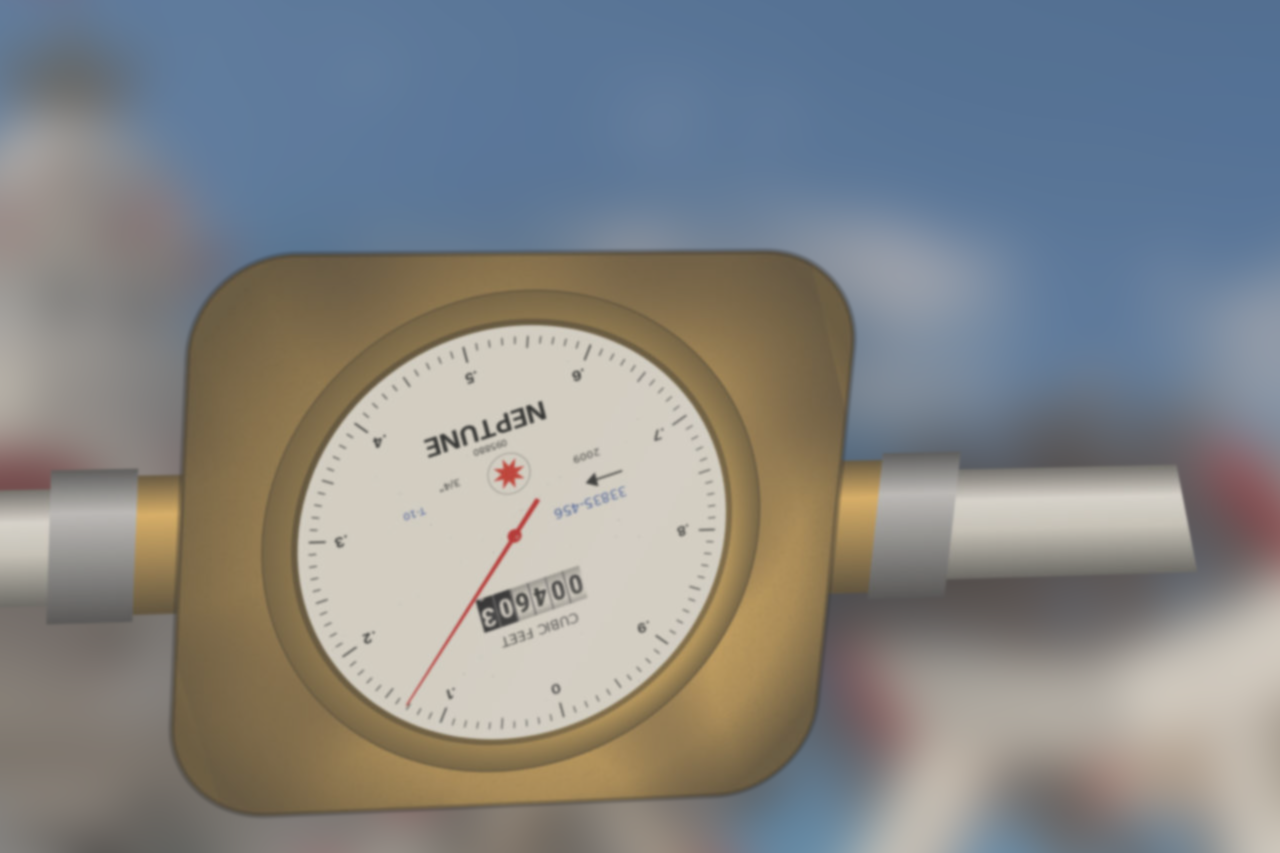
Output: 4603.13 ft³
